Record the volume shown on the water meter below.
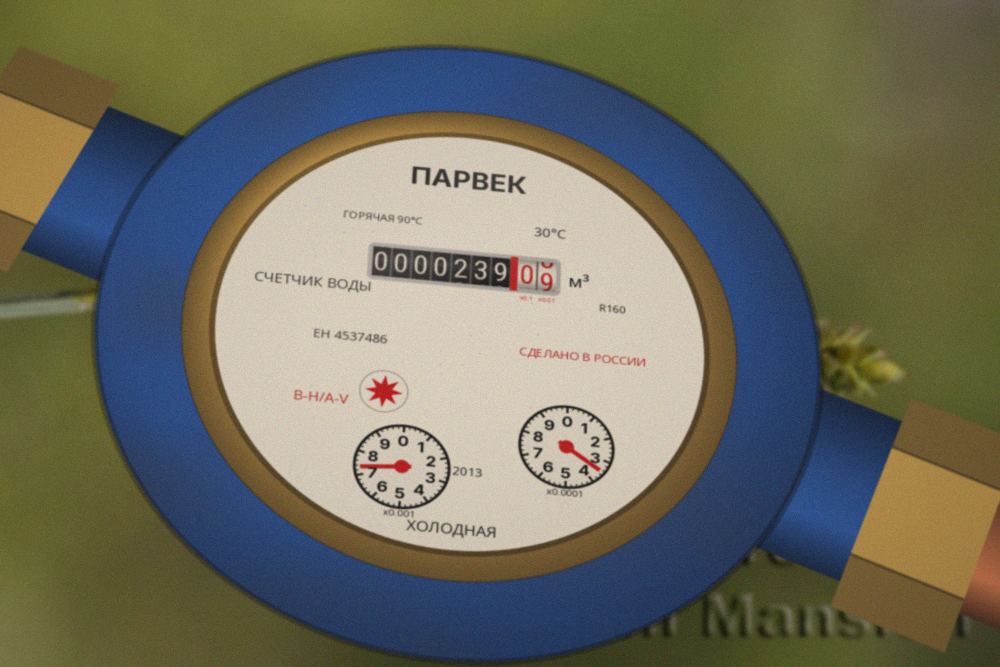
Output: 239.0873 m³
